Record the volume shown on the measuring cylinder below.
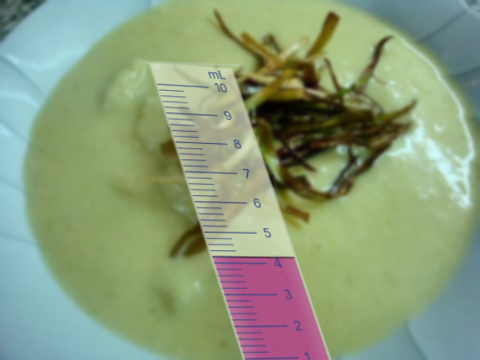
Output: 4.2 mL
